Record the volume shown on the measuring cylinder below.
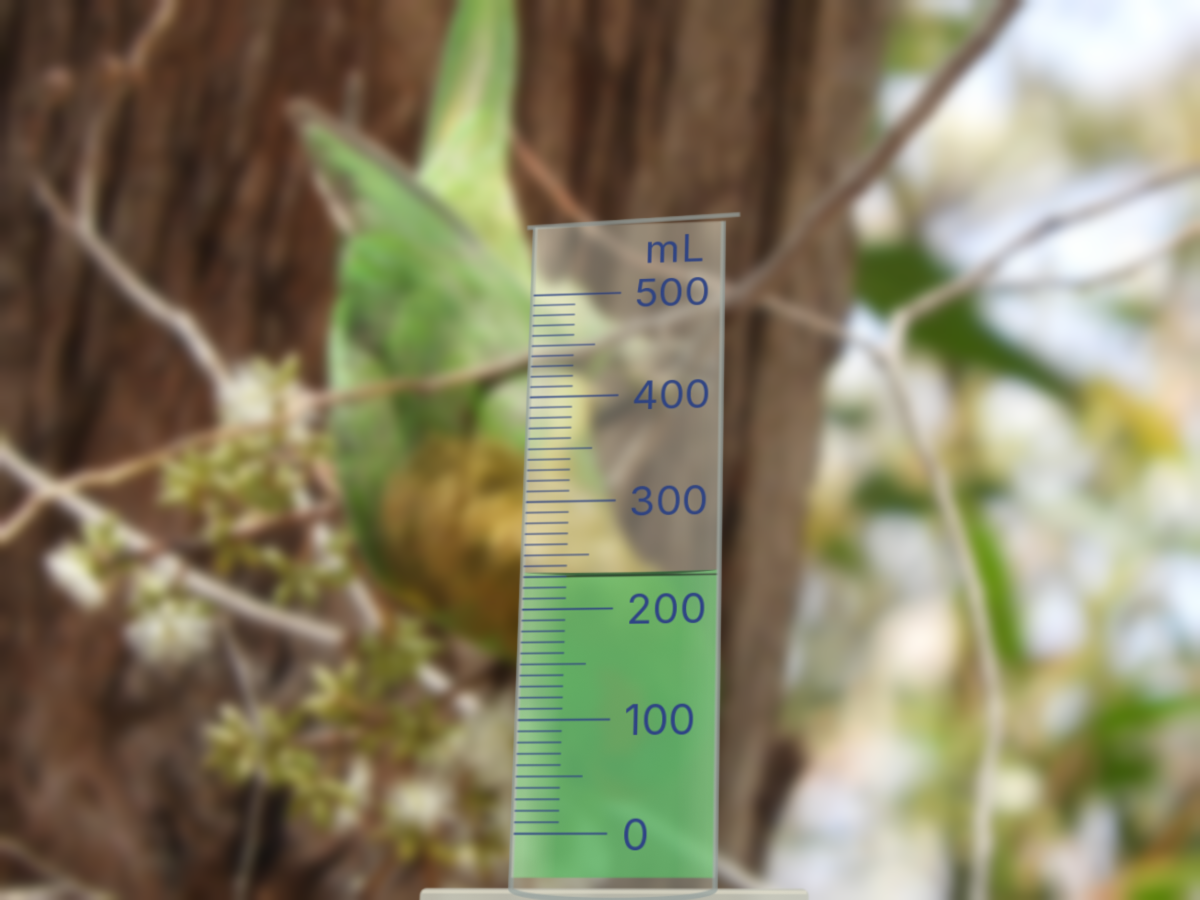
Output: 230 mL
